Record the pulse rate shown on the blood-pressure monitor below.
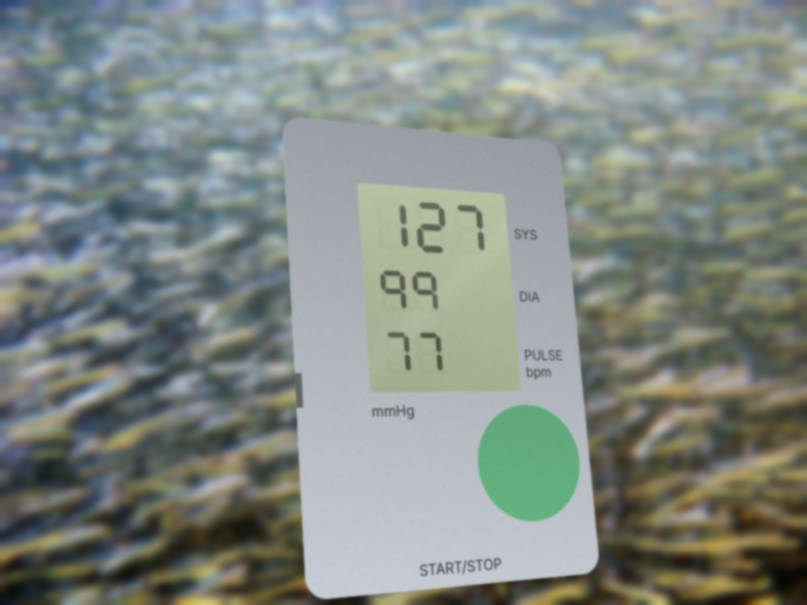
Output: 77 bpm
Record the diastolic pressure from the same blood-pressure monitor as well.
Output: 99 mmHg
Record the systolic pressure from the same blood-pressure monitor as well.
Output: 127 mmHg
